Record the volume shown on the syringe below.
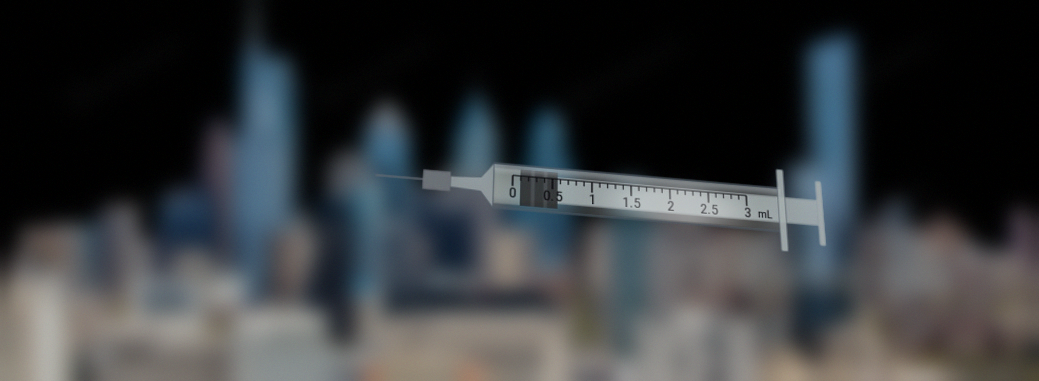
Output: 0.1 mL
